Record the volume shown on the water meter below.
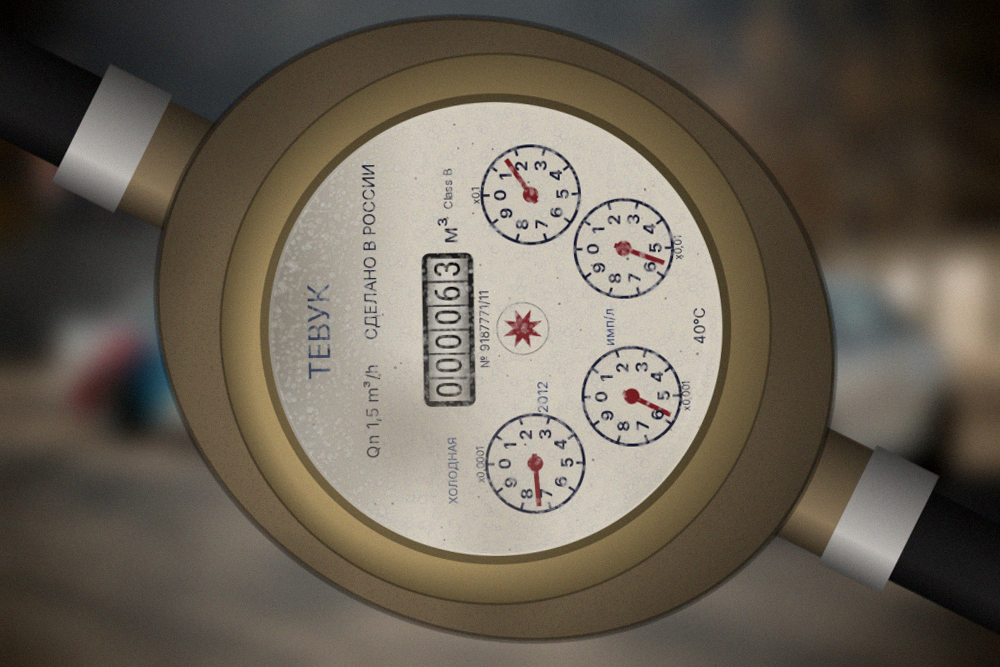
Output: 63.1557 m³
